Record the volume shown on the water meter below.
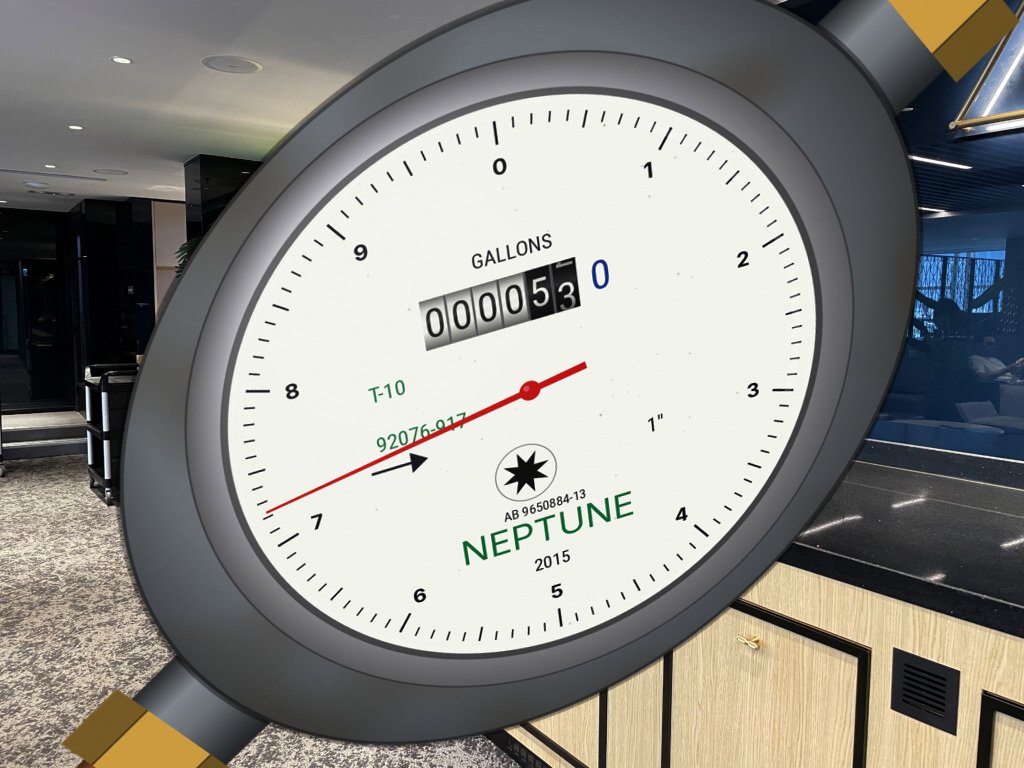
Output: 527.2 gal
